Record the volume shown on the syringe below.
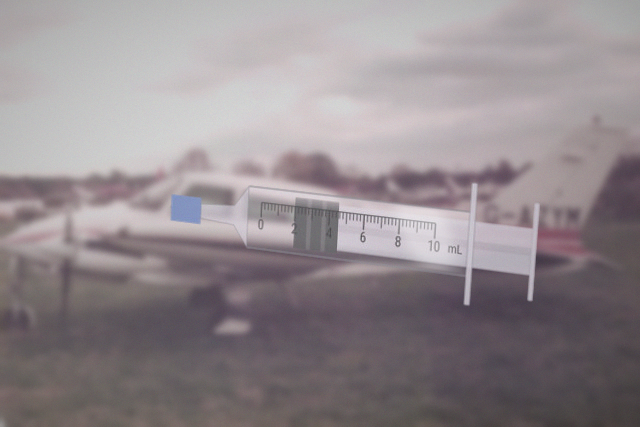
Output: 2 mL
